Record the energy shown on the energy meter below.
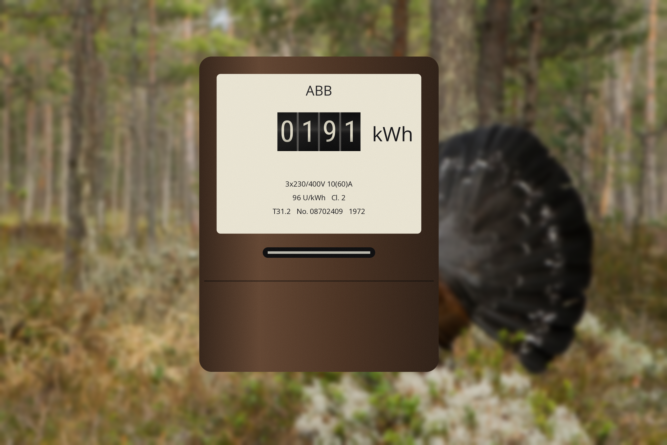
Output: 191 kWh
